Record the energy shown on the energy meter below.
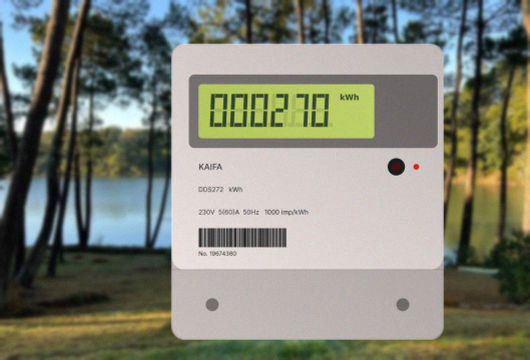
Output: 270 kWh
